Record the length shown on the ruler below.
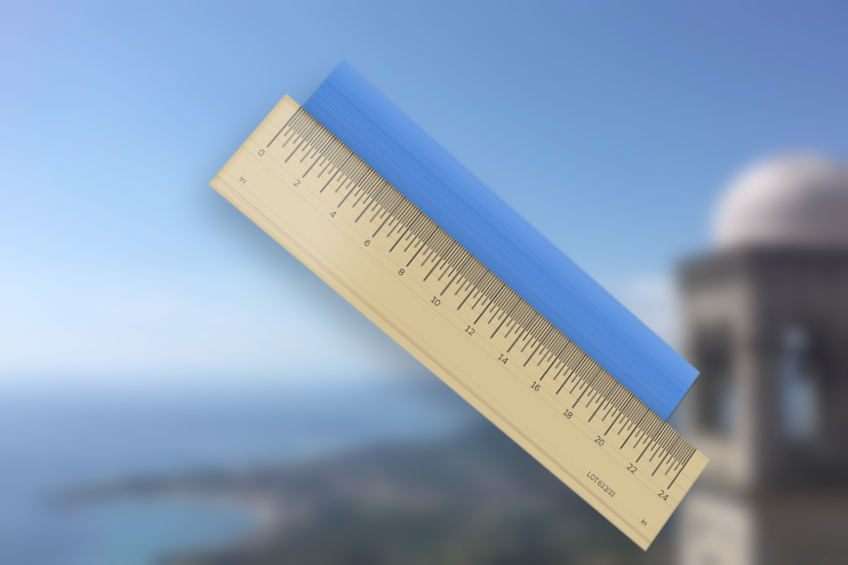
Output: 22 in
